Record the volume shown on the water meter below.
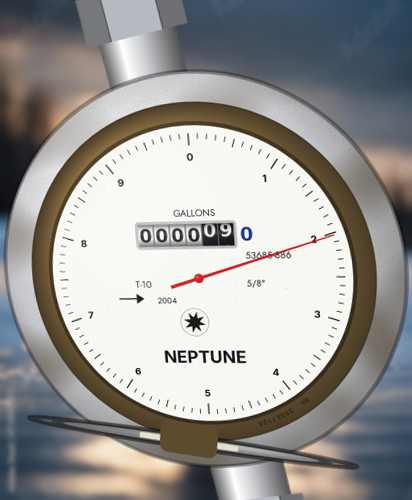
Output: 92.0 gal
